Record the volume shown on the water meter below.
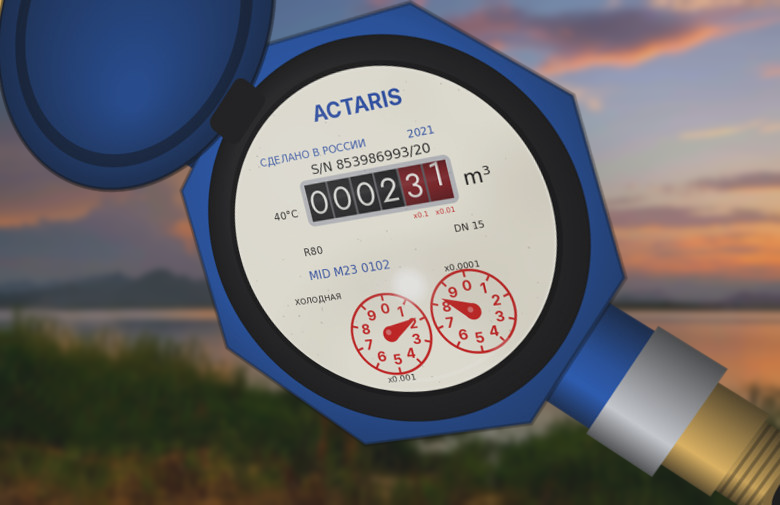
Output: 2.3118 m³
